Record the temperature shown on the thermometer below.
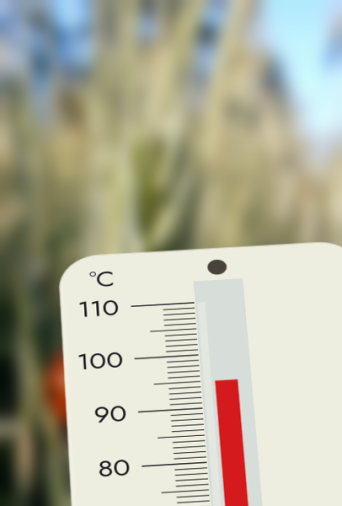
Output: 95 °C
